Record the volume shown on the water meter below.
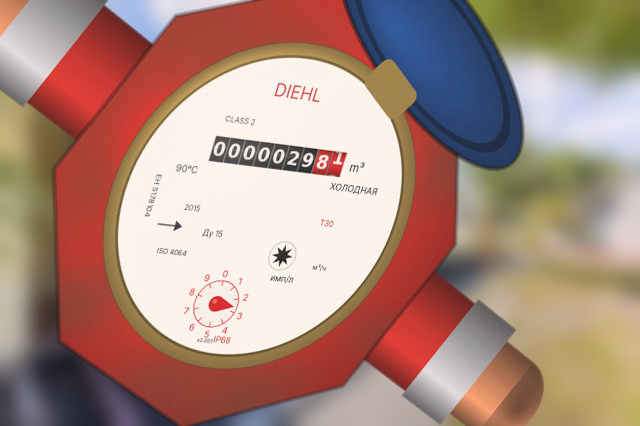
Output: 29.812 m³
